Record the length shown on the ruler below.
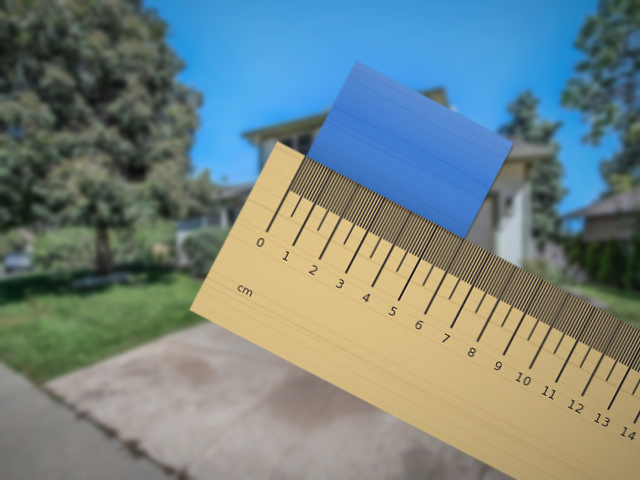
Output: 6 cm
